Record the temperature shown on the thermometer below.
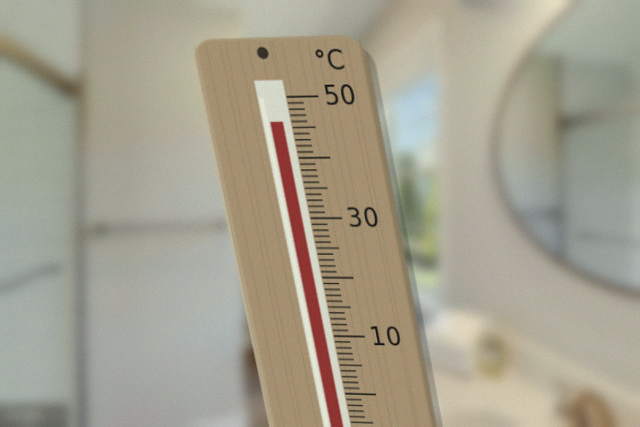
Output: 46 °C
